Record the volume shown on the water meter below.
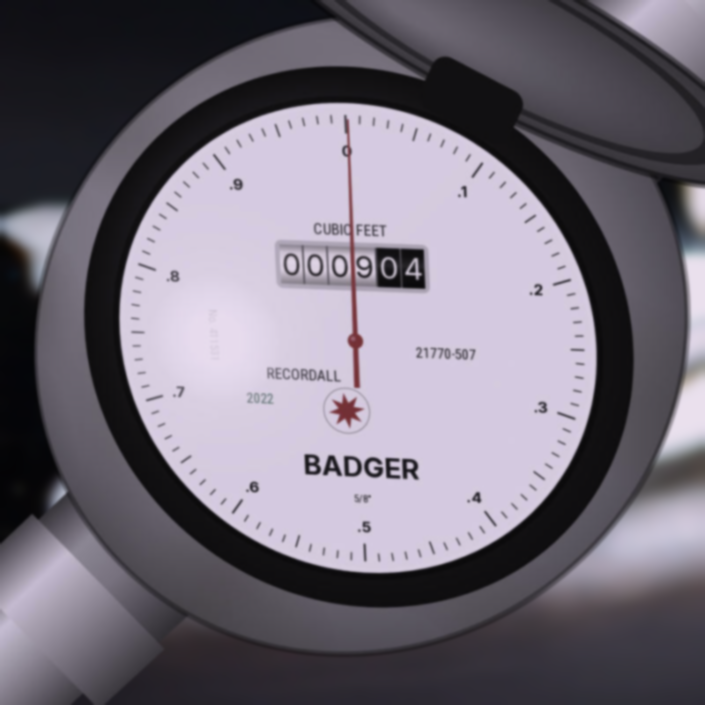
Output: 904.00 ft³
